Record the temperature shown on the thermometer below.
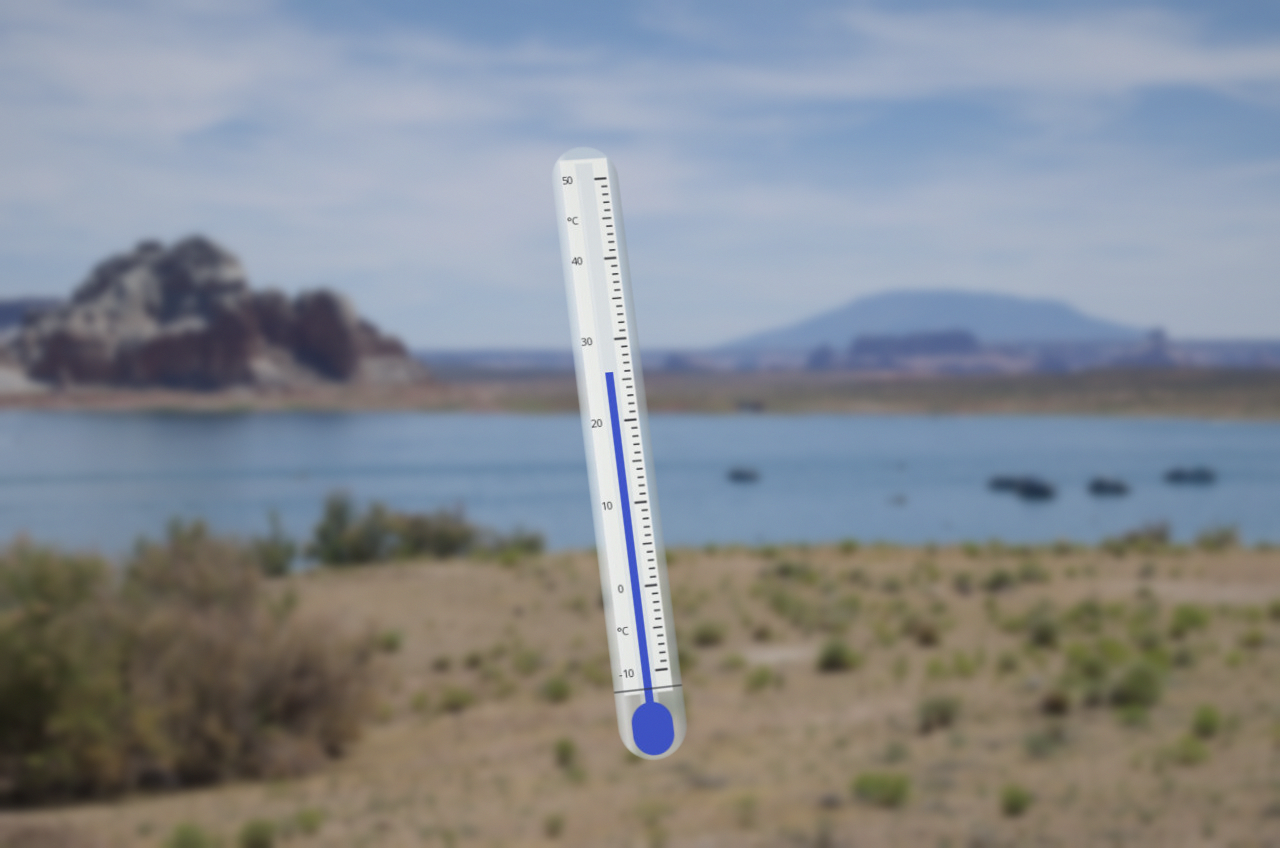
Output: 26 °C
